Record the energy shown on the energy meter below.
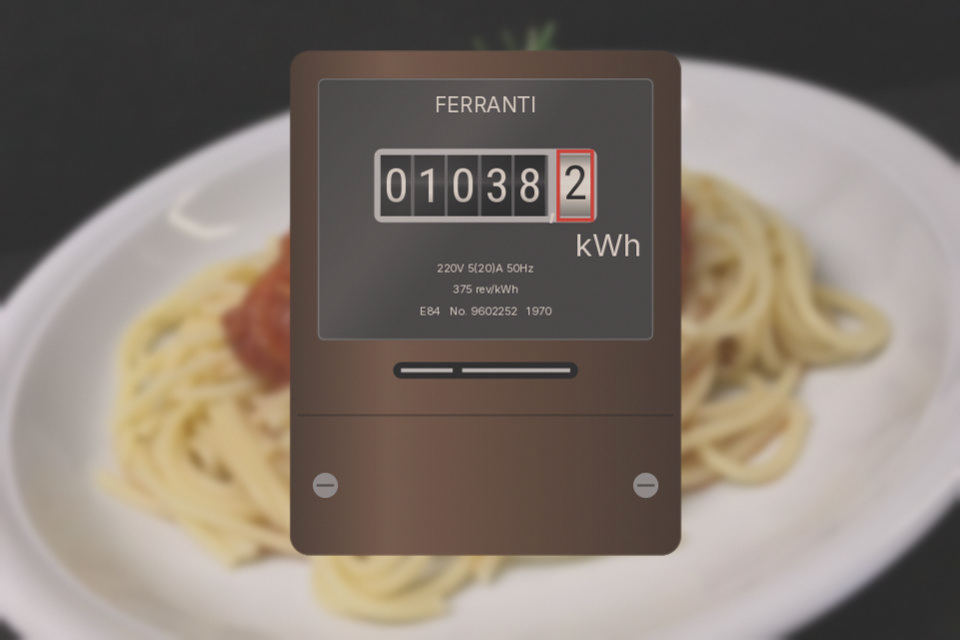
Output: 1038.2 kWh
